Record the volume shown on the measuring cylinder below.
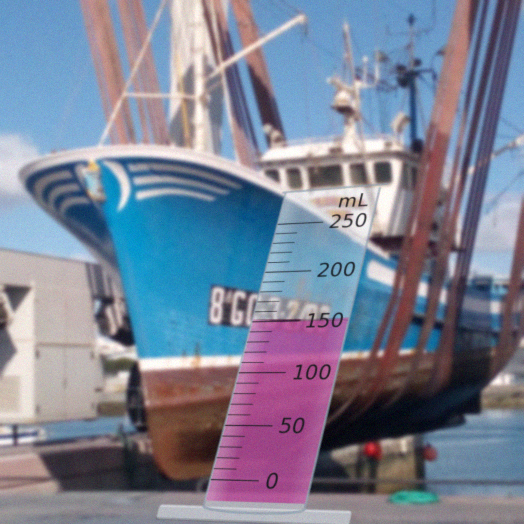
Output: 150 mL
